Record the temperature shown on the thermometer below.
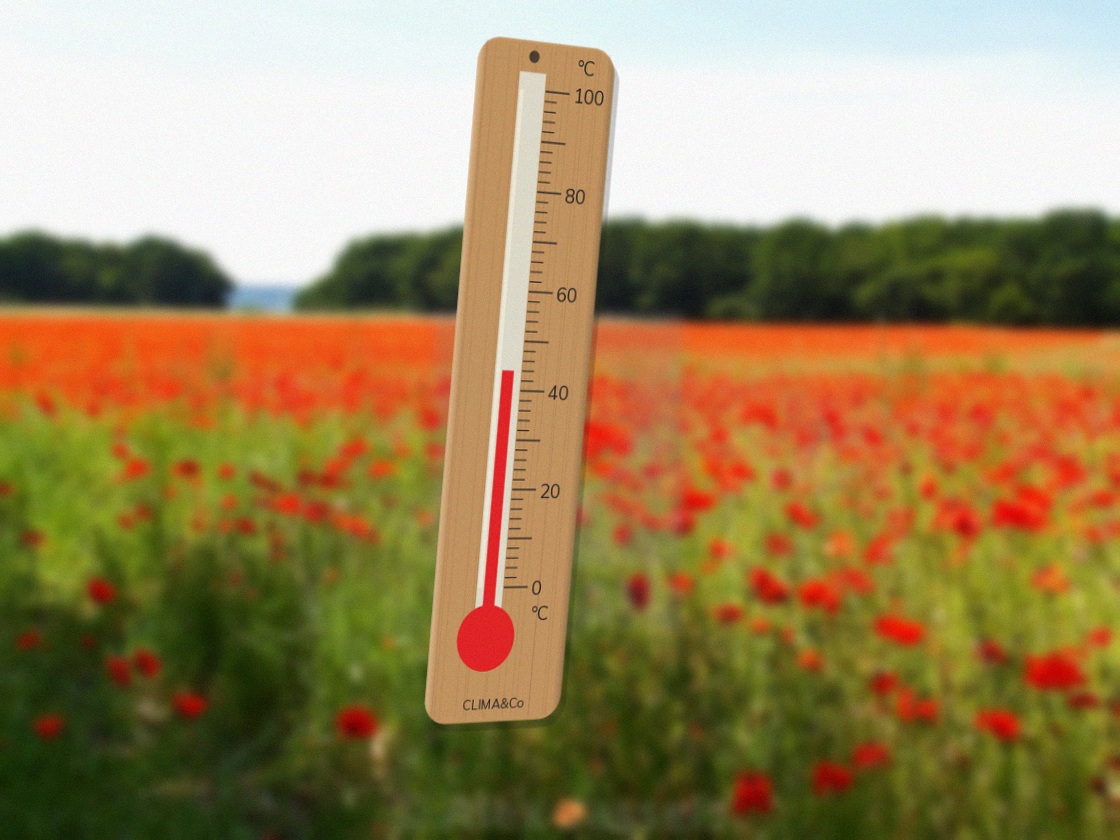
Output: 44 °C
